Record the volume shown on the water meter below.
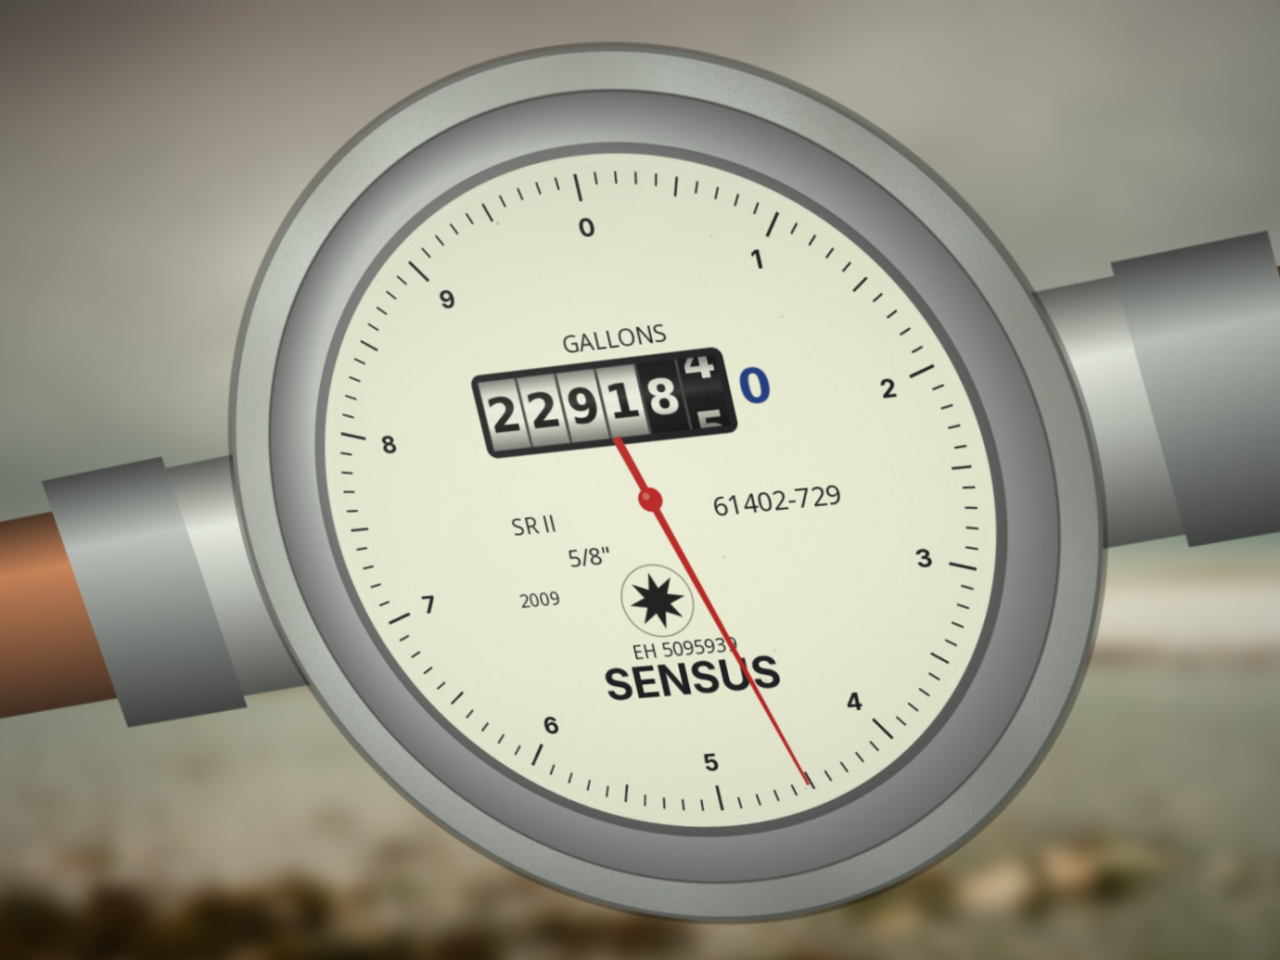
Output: 2291844.5 gal
